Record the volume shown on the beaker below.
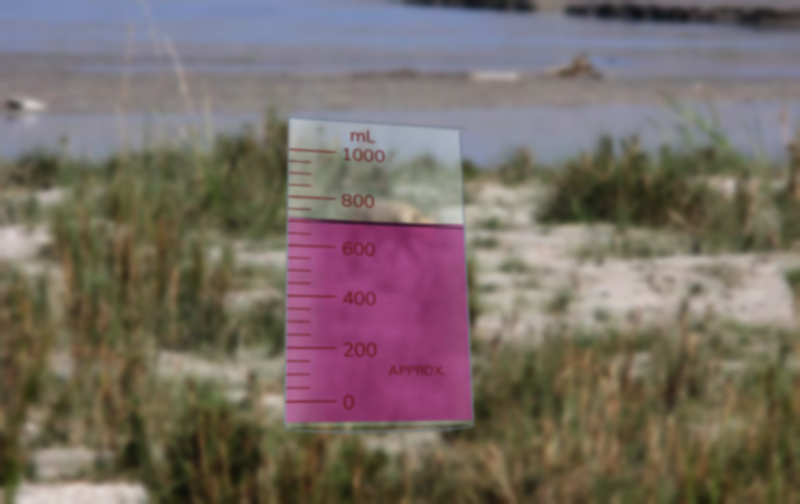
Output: 700 mL
